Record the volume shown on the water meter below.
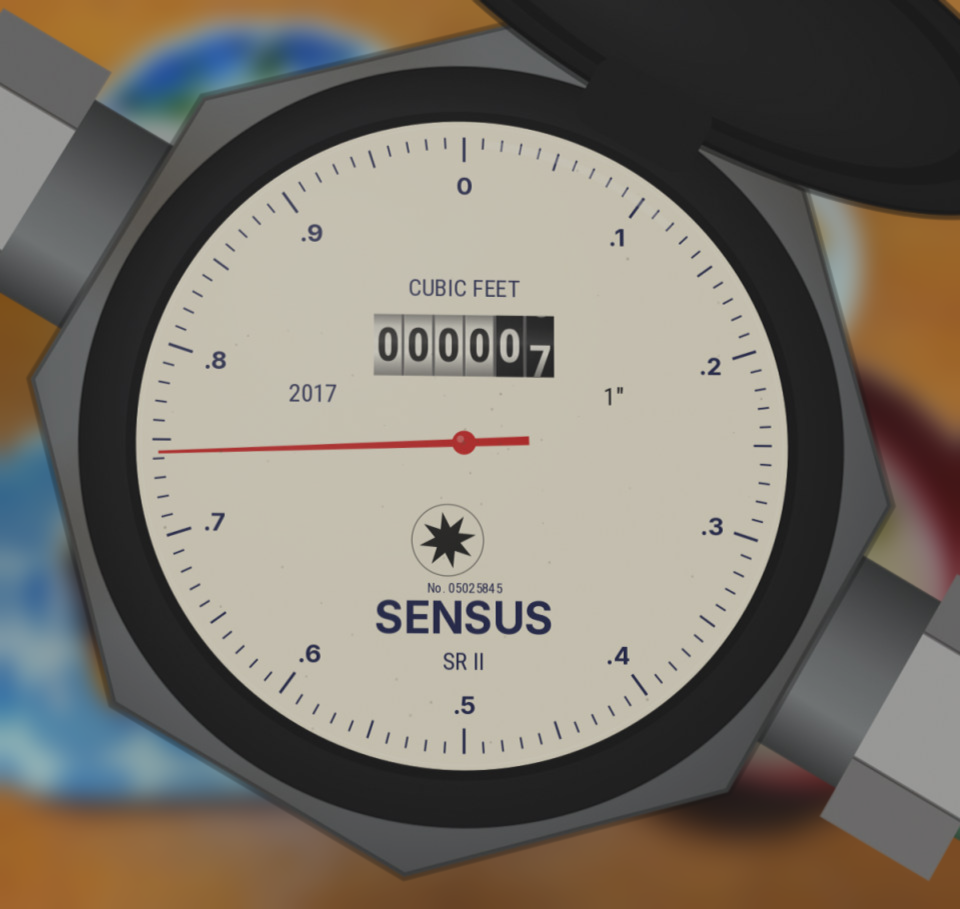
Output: 6.74 ft³
